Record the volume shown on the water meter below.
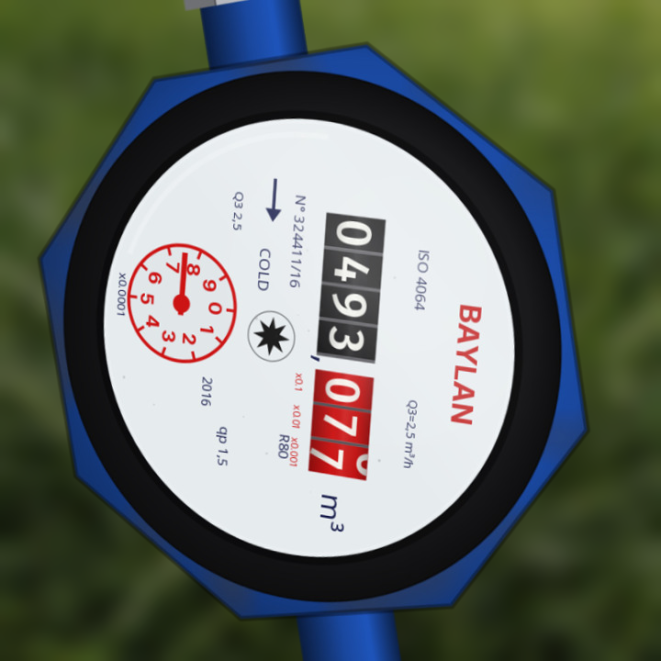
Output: 493.0767 m³
